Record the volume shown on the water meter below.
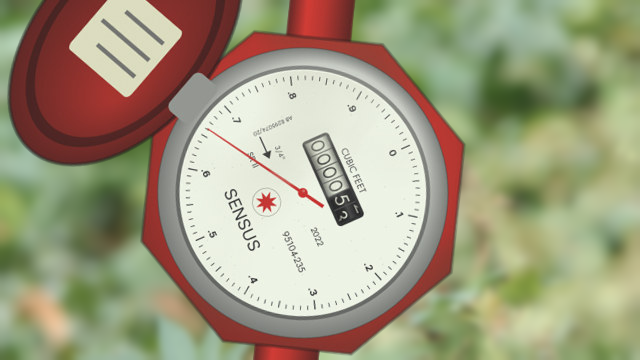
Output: 52.66 ft³
